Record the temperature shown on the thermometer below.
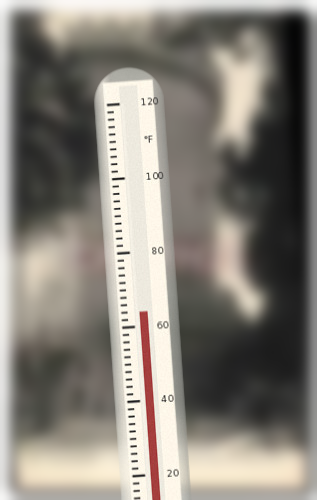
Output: 64 °F
